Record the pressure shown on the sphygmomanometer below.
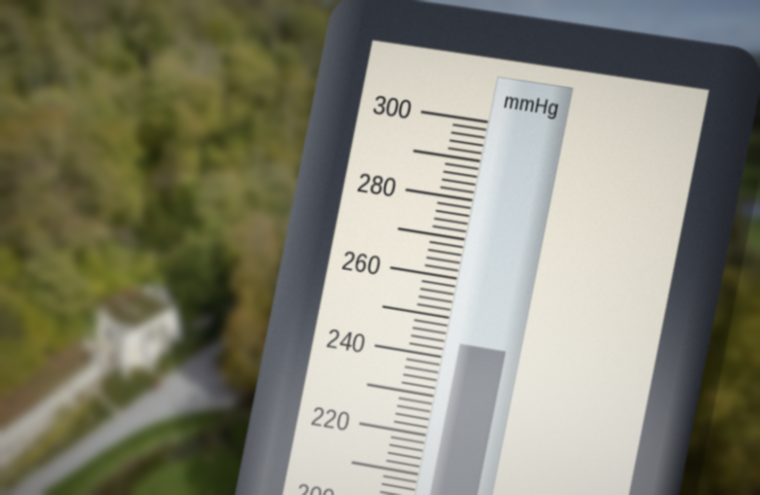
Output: 244 mmHg
